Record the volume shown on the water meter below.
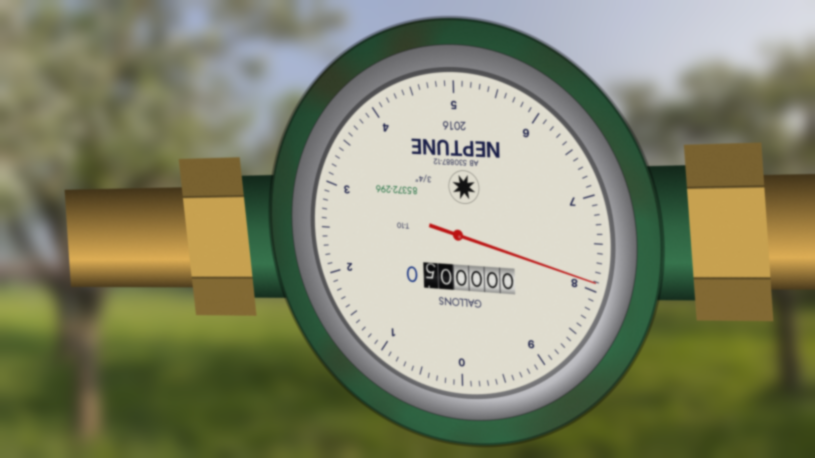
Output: 47.9 gal
